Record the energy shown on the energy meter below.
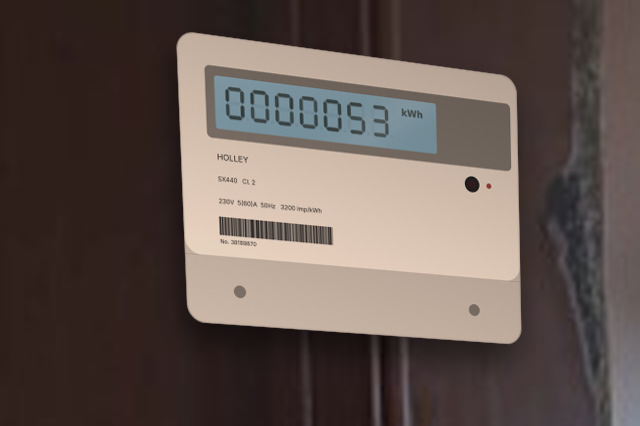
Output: 53 kWh
